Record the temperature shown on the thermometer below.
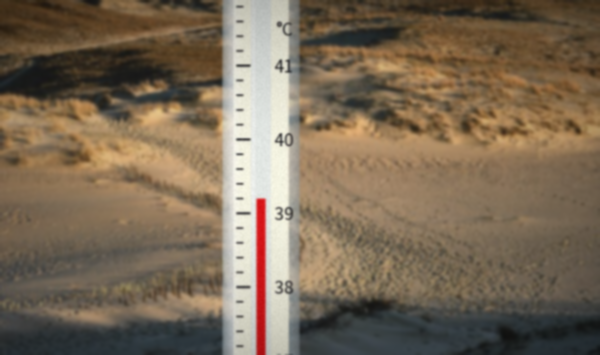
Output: 39.2 °C
